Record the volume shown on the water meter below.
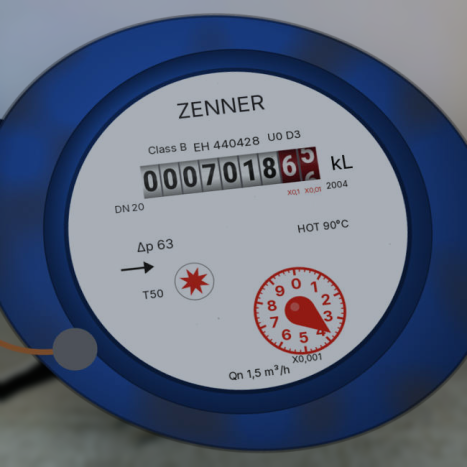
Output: 7018.653 kL
